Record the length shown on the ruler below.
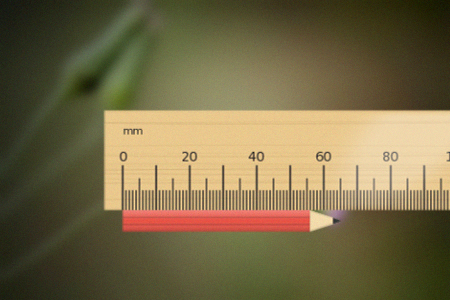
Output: 65 mm
